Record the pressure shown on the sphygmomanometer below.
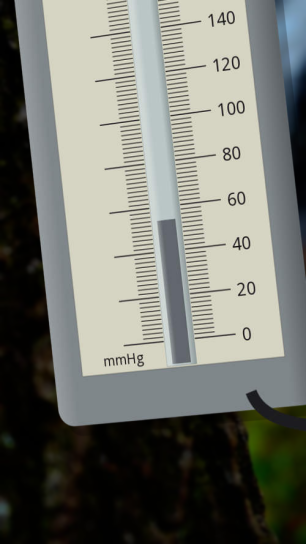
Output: 54 mmHg
